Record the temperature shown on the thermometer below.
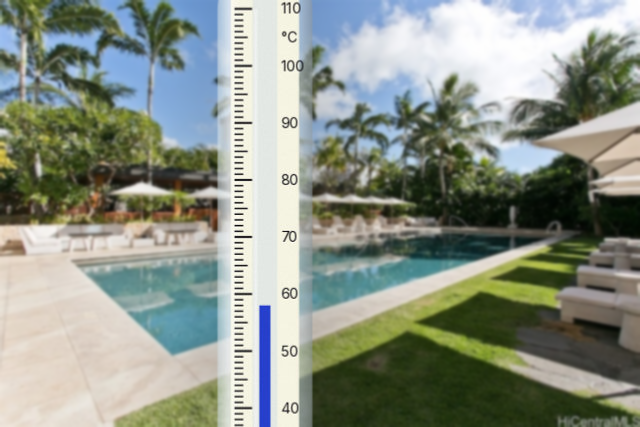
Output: 58 °C
